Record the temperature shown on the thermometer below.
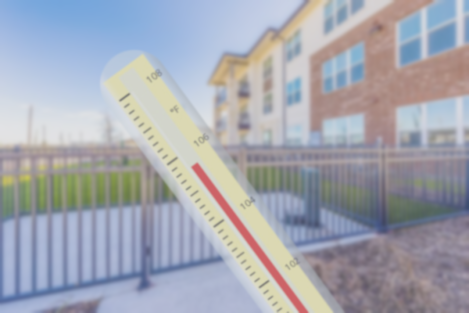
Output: 105.6 °F
